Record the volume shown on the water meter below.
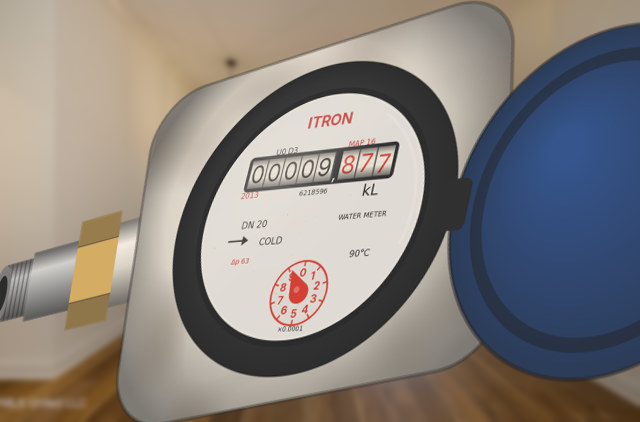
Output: 9.8769 kL
